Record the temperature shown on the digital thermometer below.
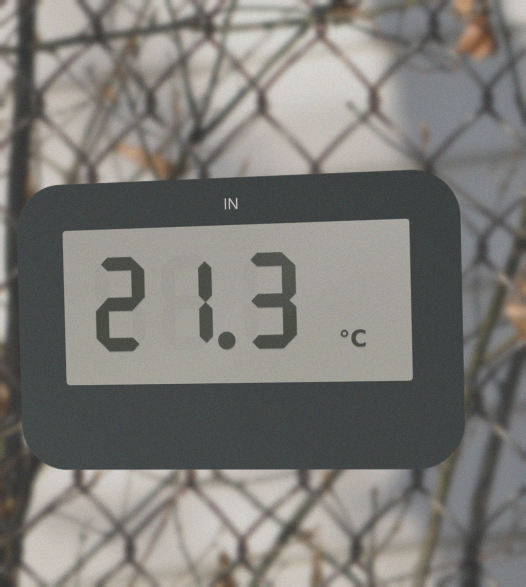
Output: 21.3 °C
